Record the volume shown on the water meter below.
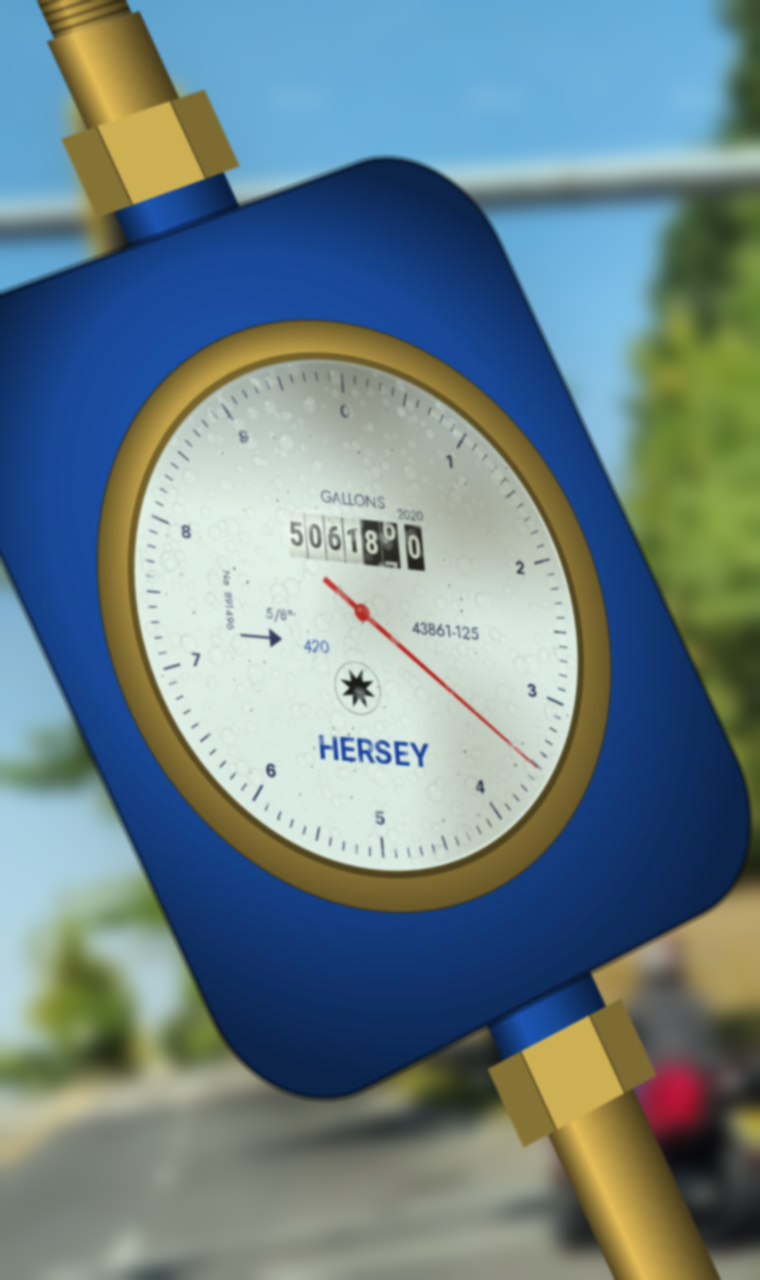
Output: 5061863.5 gal
